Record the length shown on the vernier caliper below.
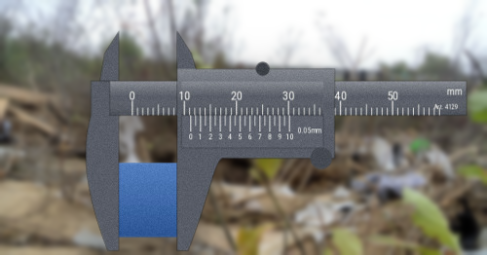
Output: 11.2 mm
